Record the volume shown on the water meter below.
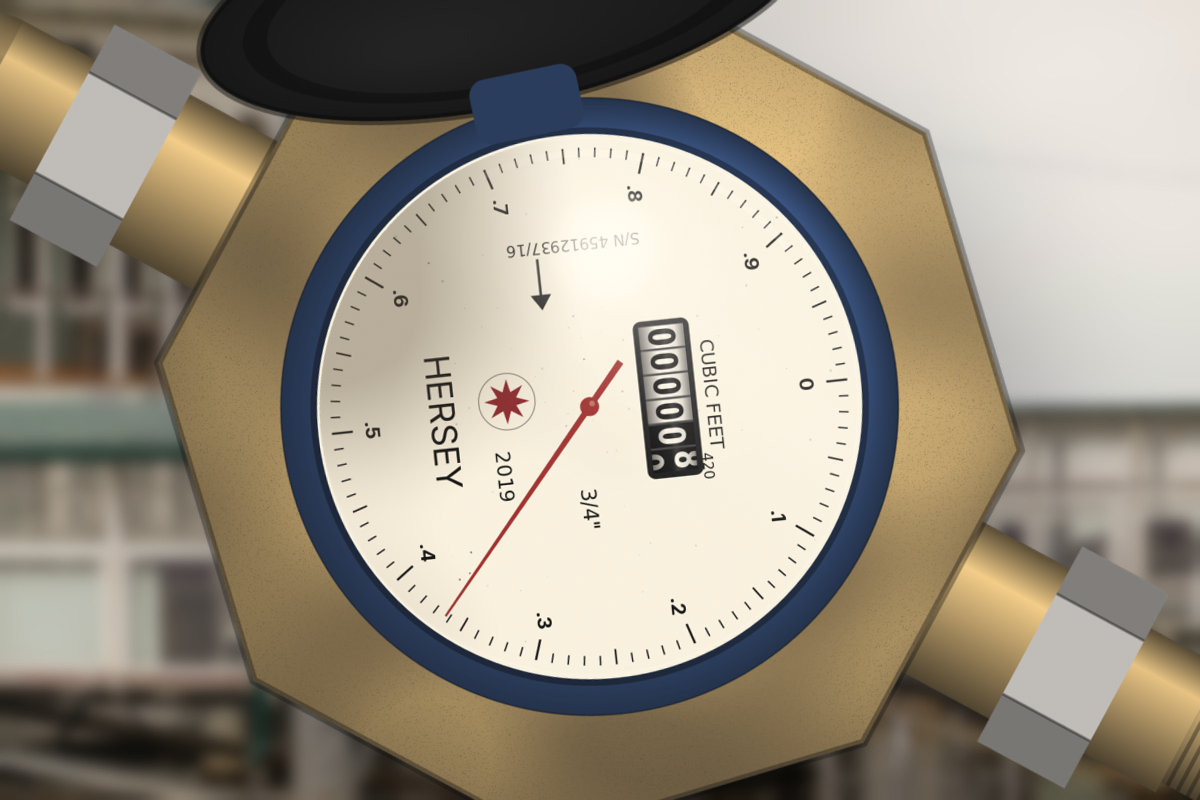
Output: 8.36 ft³
